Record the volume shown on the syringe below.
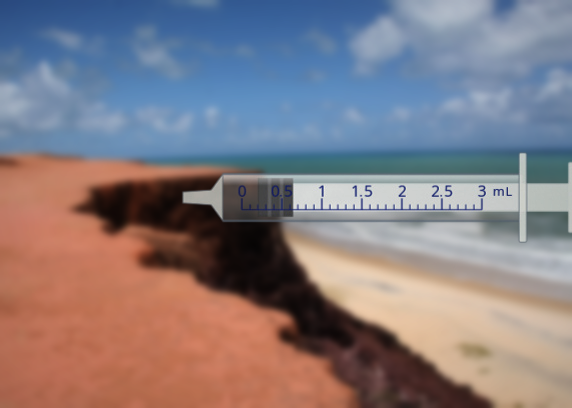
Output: 0.2 mL
